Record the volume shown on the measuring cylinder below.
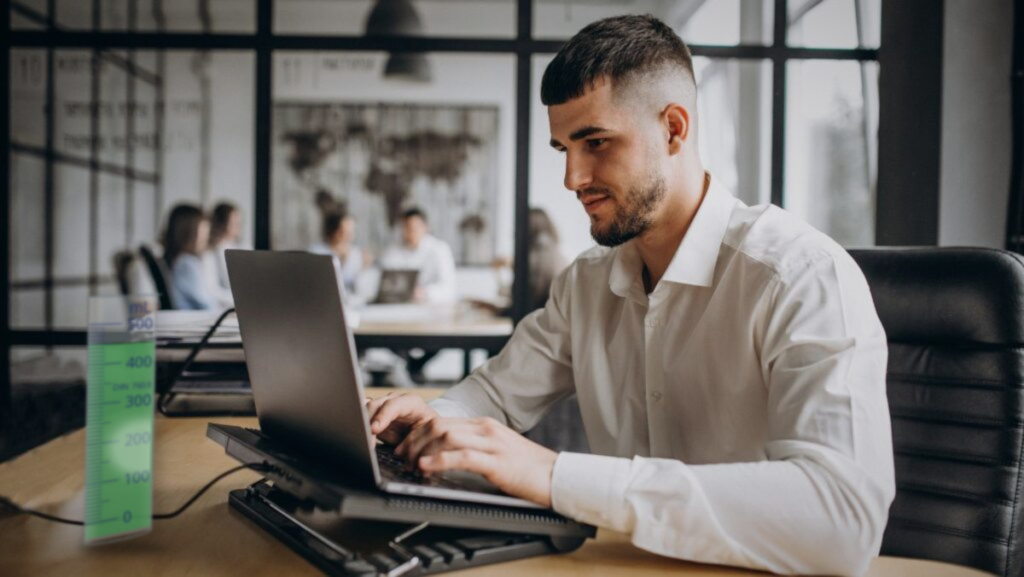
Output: 450 mL
